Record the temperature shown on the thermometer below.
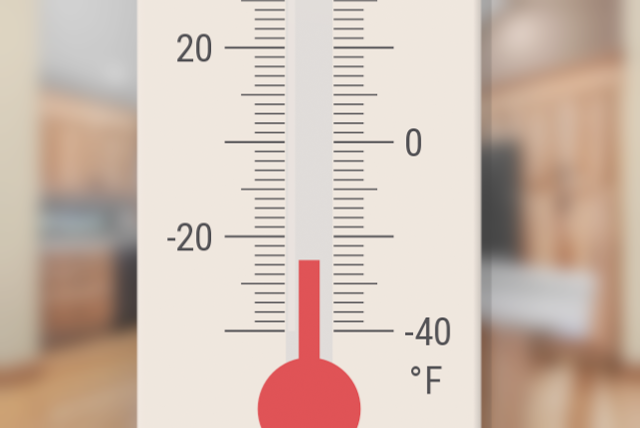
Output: -25 °F
